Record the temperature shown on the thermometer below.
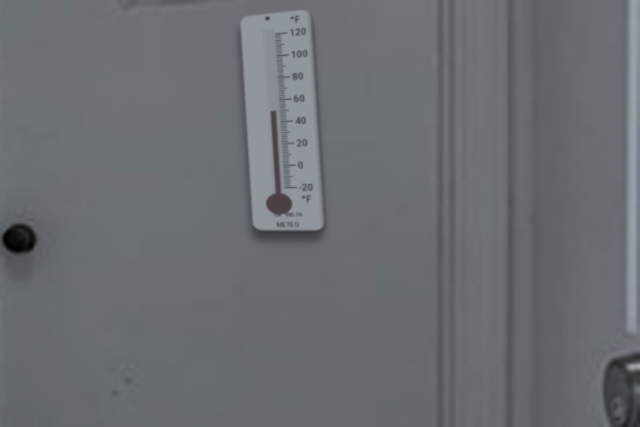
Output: 50 °F
